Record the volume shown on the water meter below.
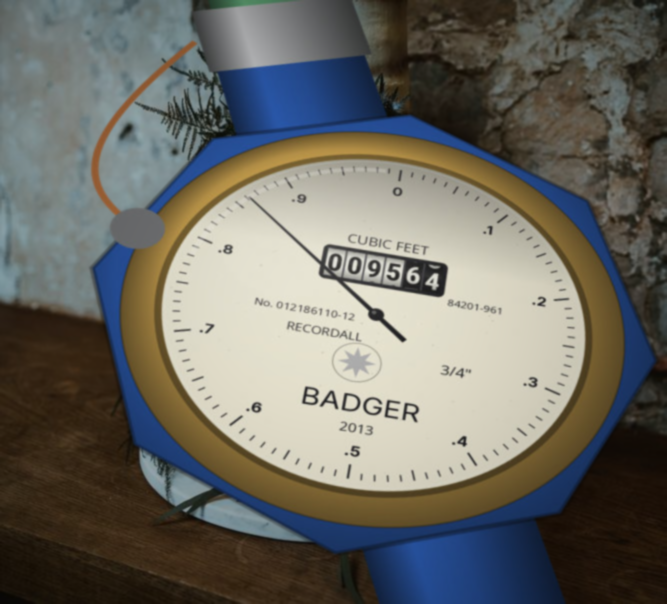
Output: 9563.86 ft³
